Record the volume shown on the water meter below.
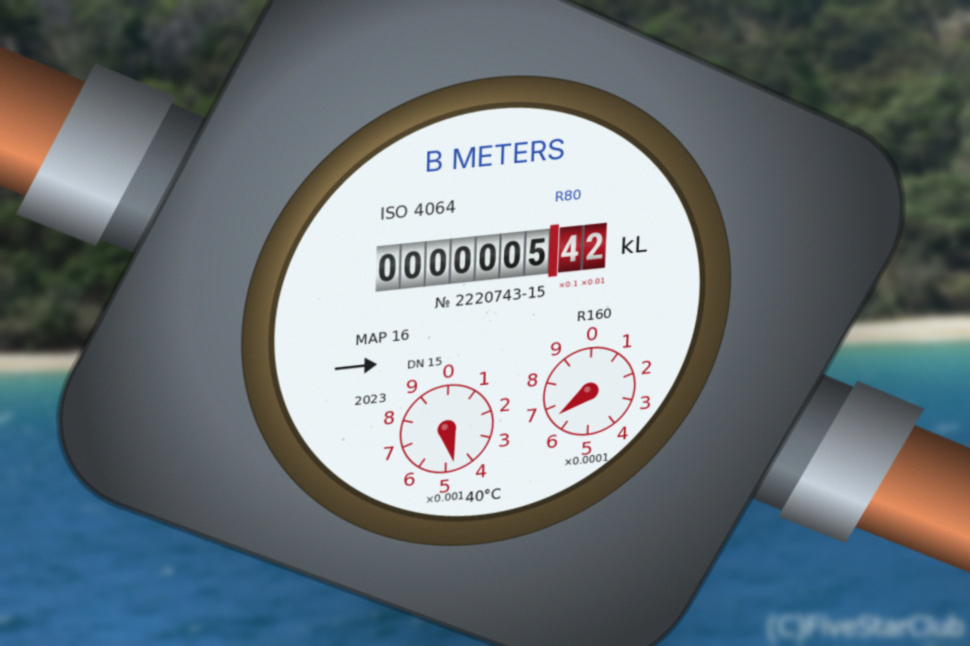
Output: 5.4246 kL
